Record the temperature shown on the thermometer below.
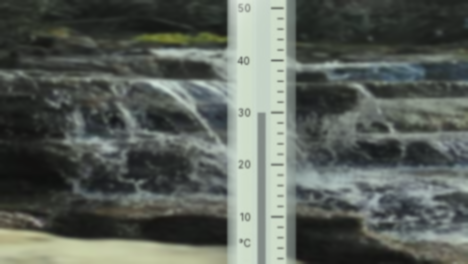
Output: 30 °C
